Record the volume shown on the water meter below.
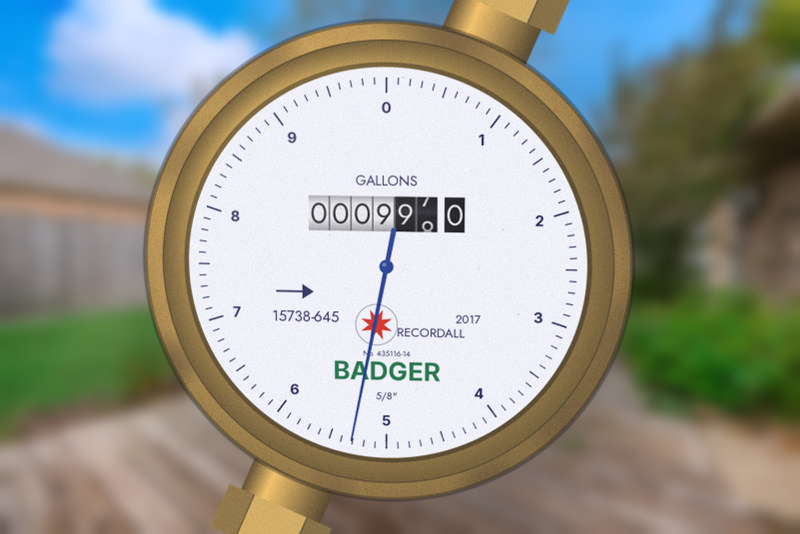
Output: 9975.3 gal
